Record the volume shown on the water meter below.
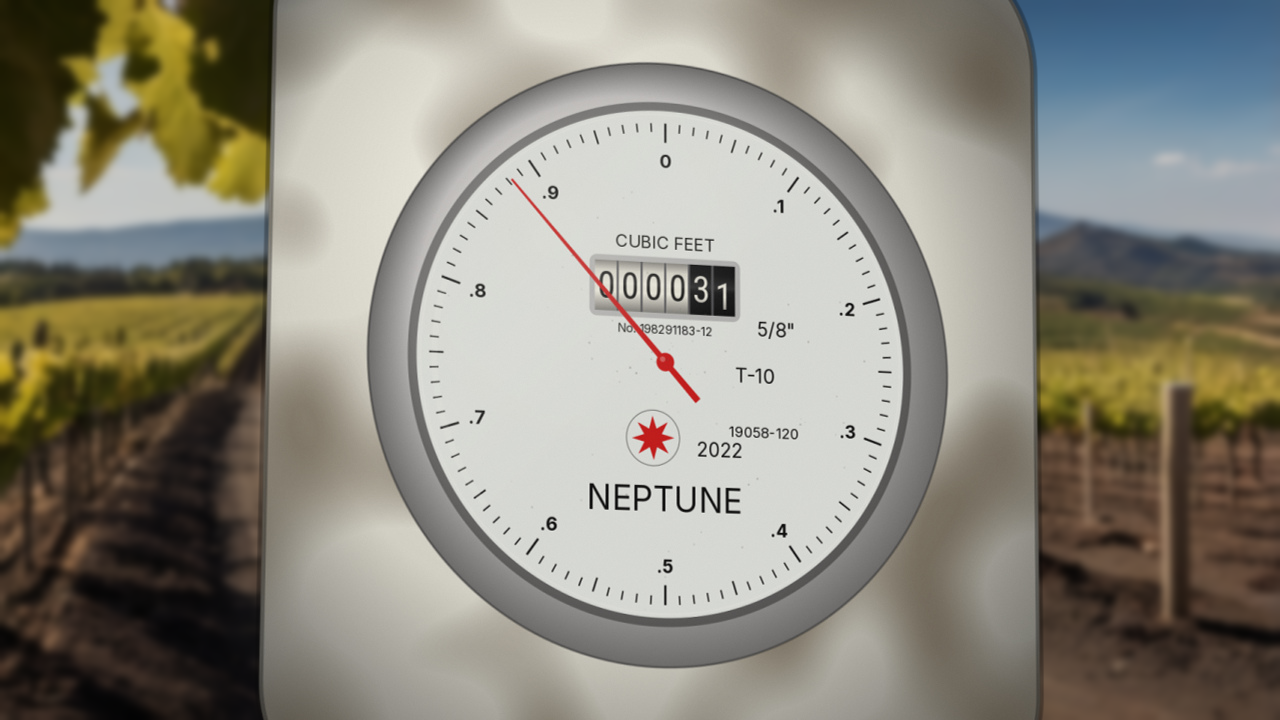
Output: 30.88 ft³
